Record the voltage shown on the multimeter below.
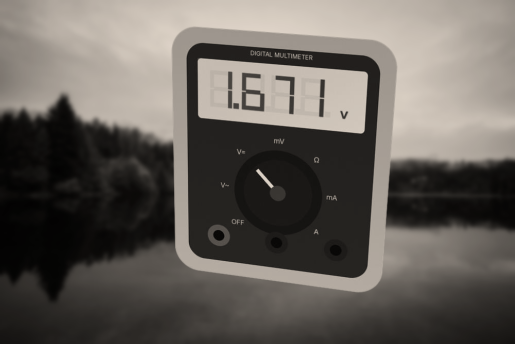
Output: 1.671 V
